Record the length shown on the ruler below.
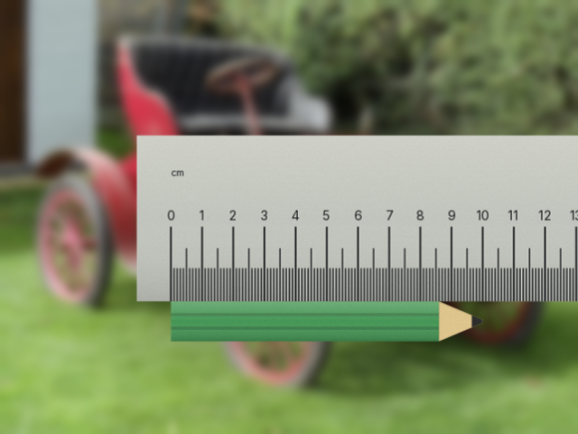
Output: 10 cm
